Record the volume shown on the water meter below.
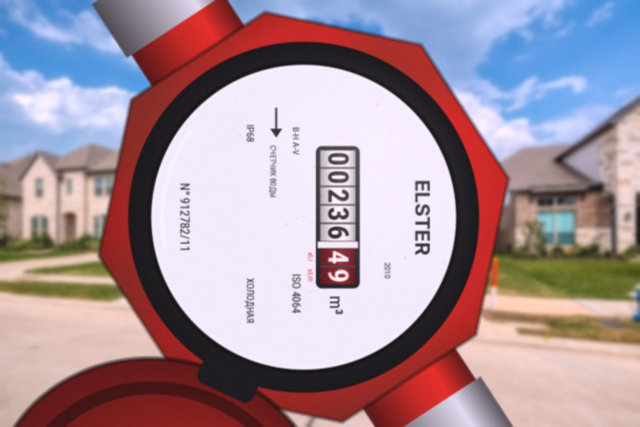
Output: 236.49 m³
